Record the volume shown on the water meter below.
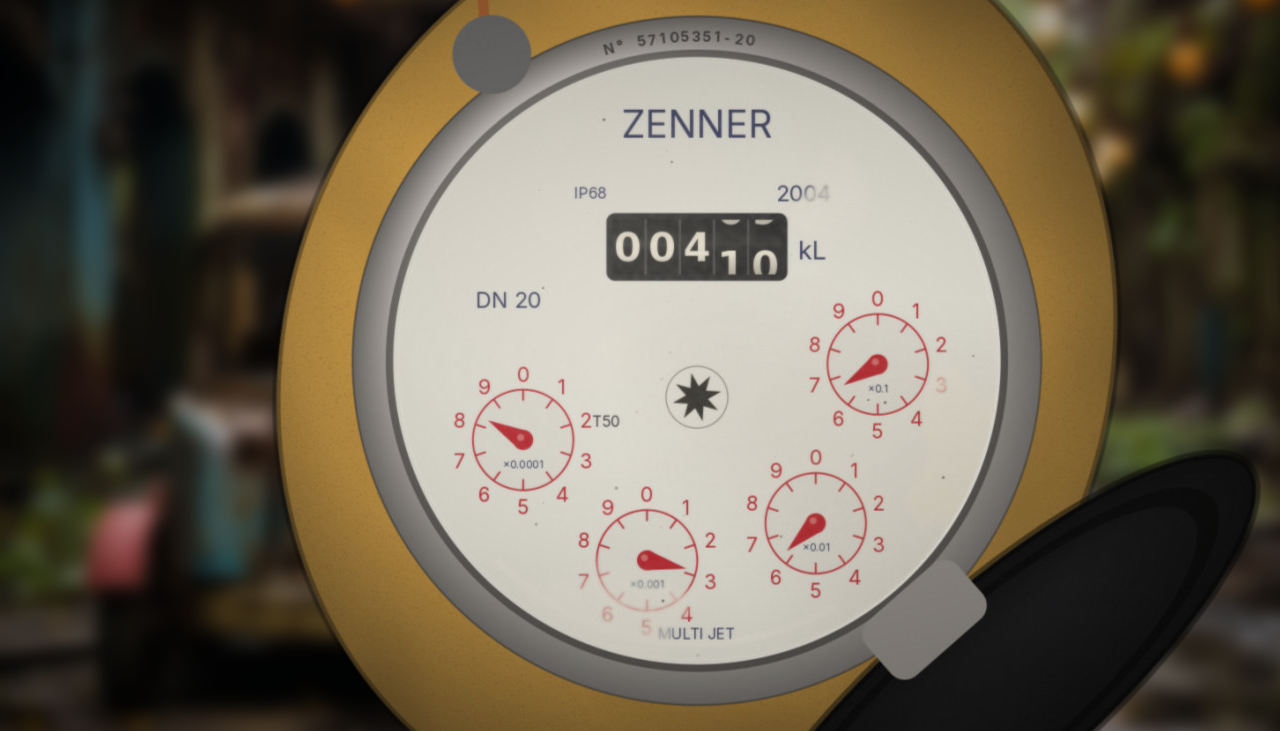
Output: 409.6628 kL
